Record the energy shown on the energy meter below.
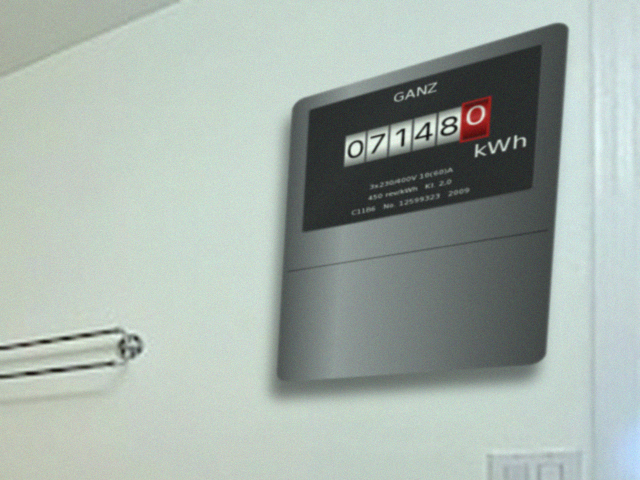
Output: 7148.0 kWh
